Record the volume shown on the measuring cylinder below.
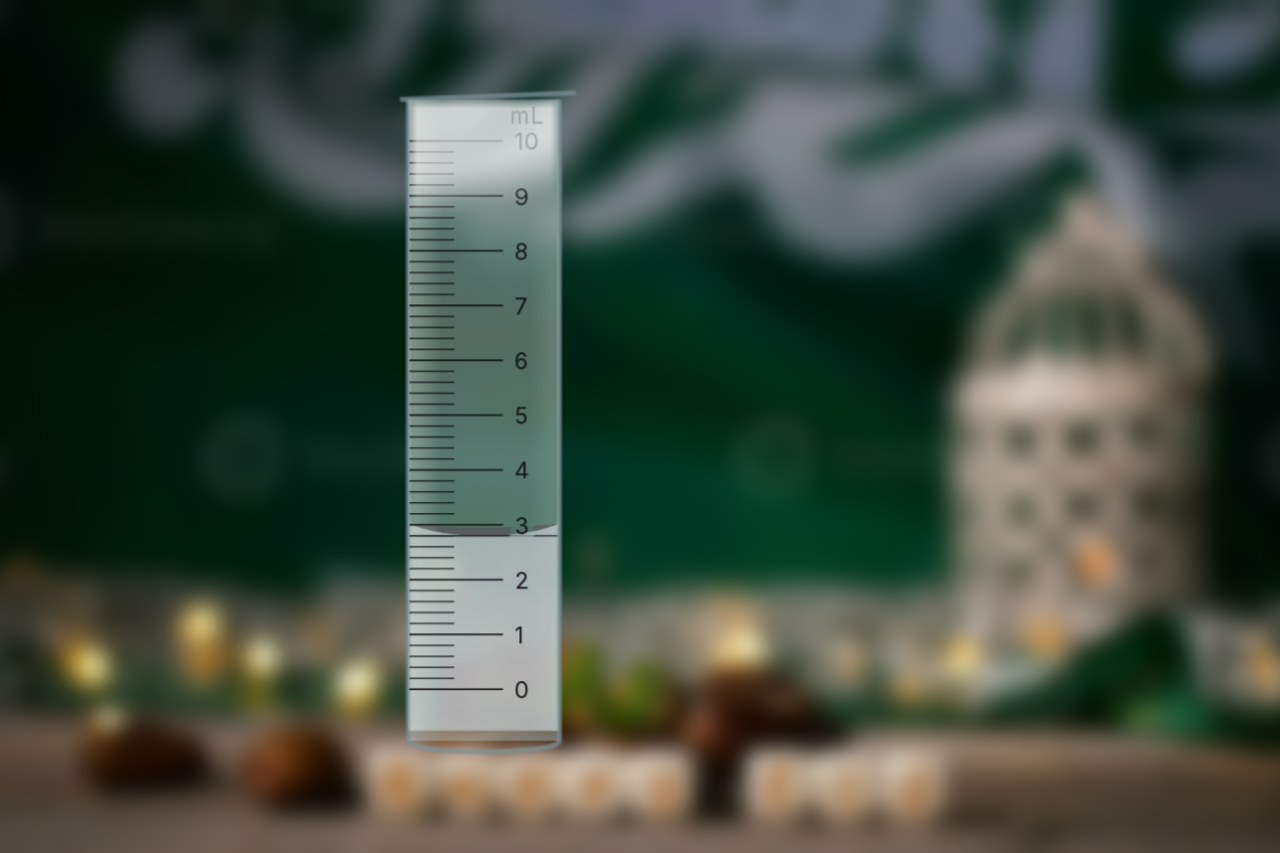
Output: 2.8 mL
